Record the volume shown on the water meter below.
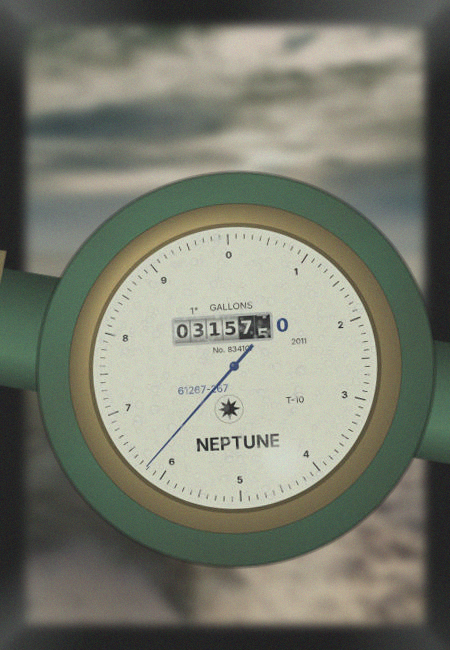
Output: 315746.2 gal
